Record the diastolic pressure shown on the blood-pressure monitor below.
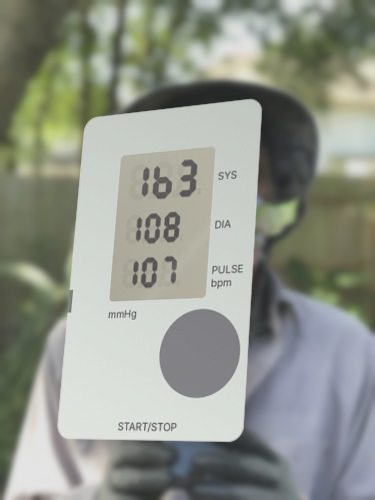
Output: 108 mmHg
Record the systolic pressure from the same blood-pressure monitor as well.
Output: 163 mmHg
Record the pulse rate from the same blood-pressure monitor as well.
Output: 107 bpm
